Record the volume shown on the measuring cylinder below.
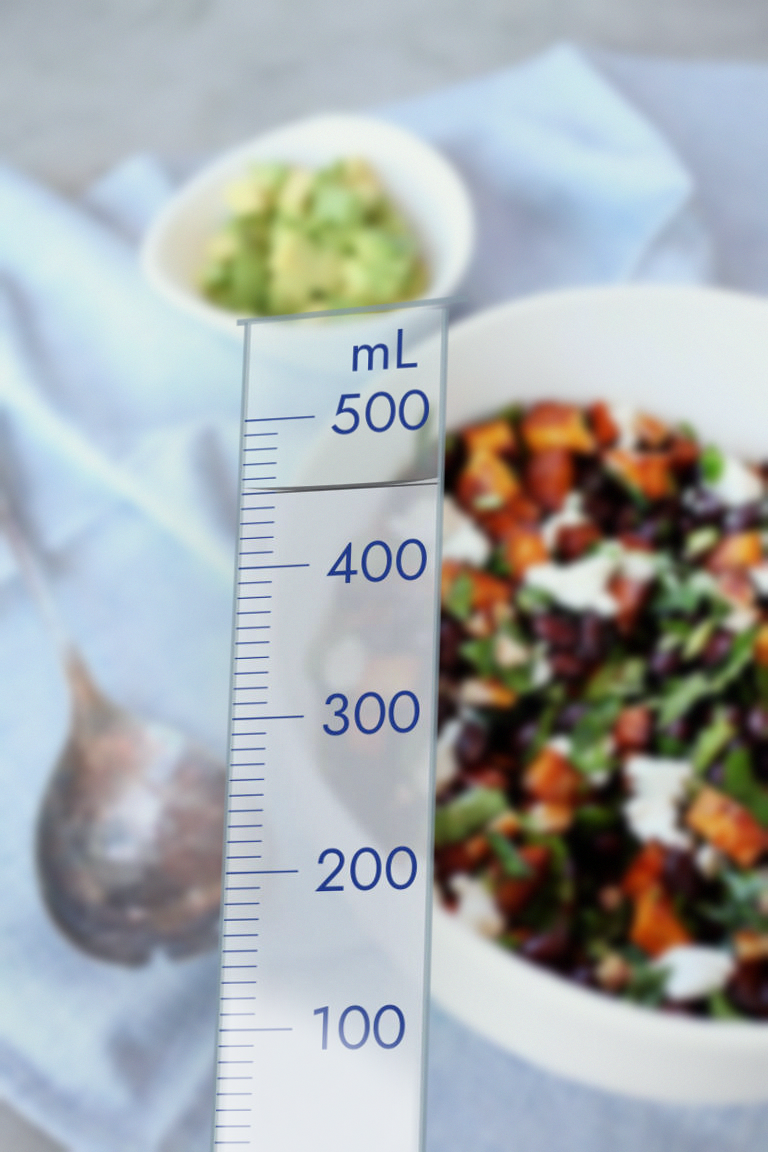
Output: 450 mL
